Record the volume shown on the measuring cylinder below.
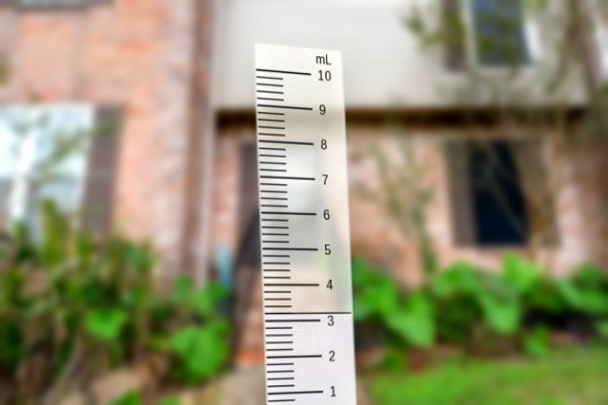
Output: 3.2 mL
